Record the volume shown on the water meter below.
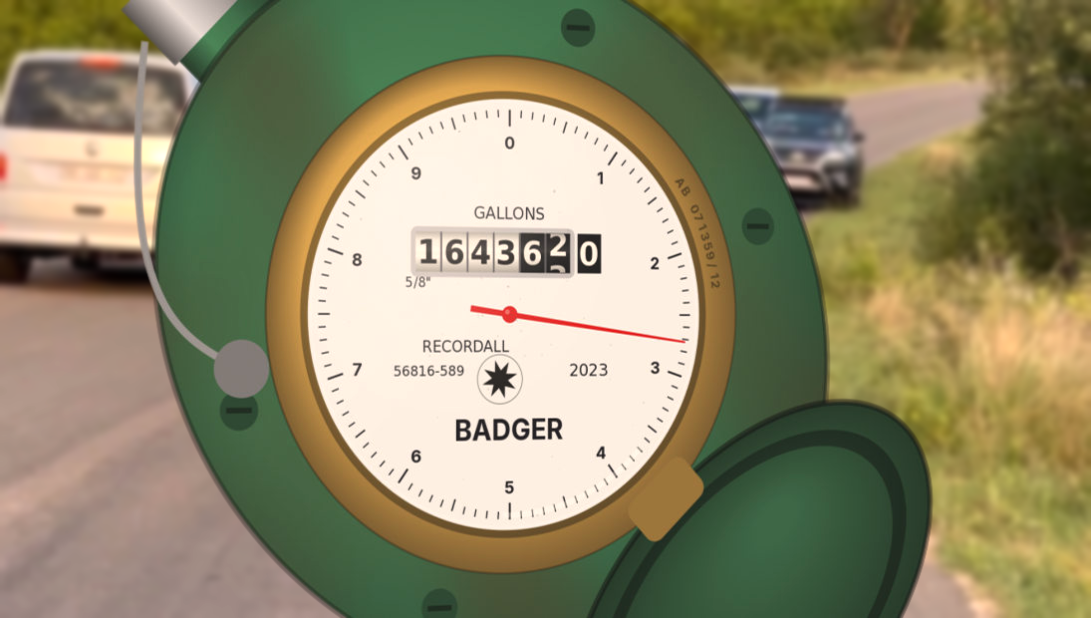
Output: 1643622.7 gal
